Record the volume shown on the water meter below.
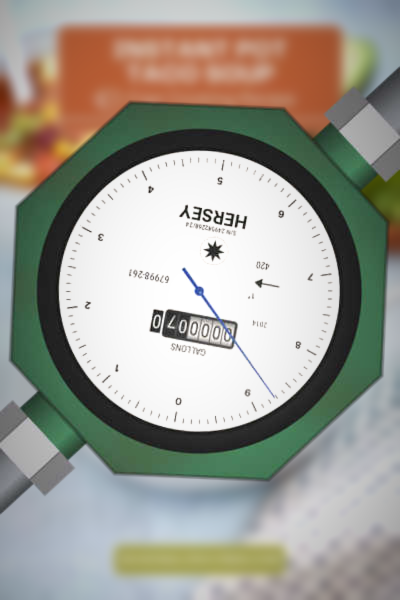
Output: 68.7 gal
